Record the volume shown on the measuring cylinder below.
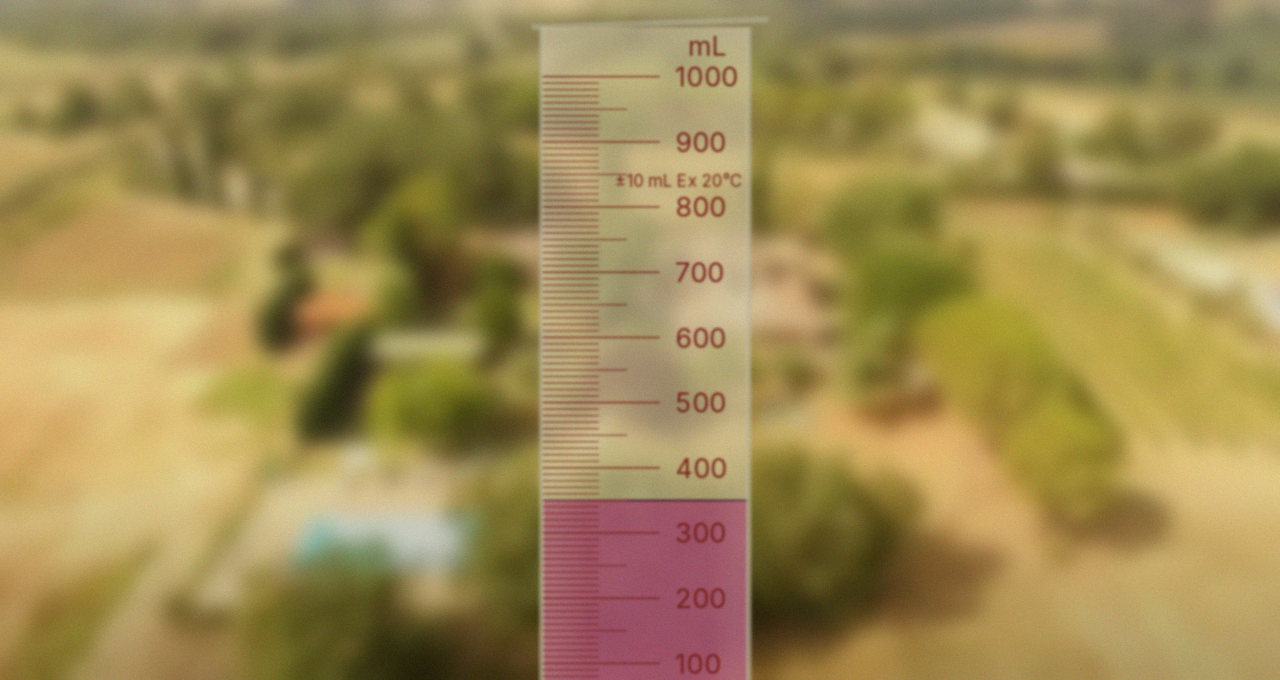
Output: 350 mL
